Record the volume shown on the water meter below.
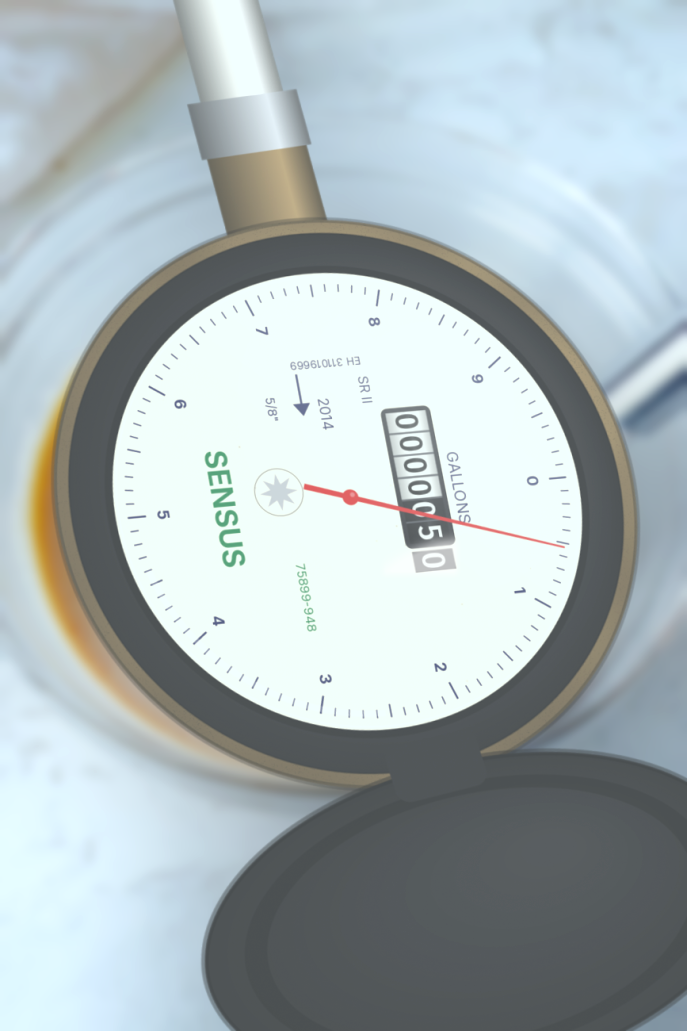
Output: 50.5 gal
